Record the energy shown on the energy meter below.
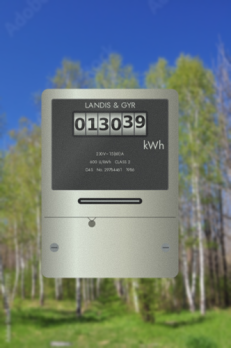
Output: 13039 kWh
